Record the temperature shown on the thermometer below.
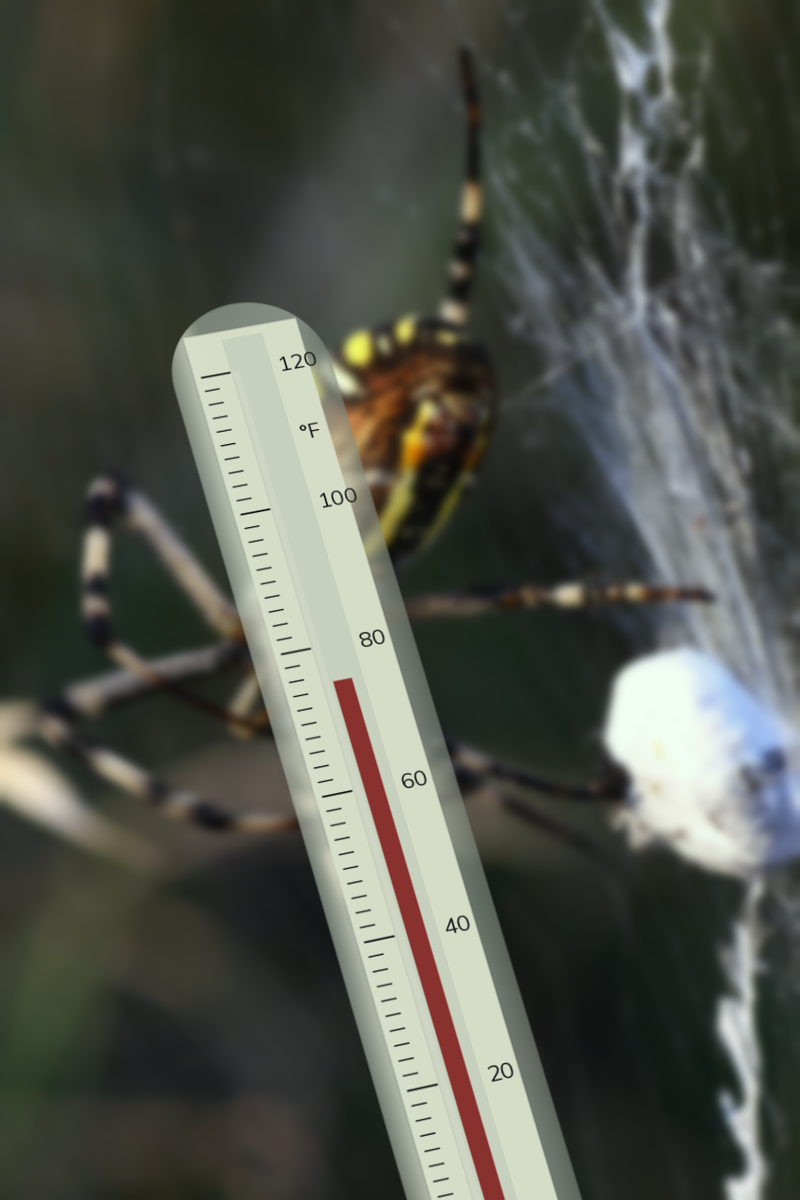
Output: 75 °F
